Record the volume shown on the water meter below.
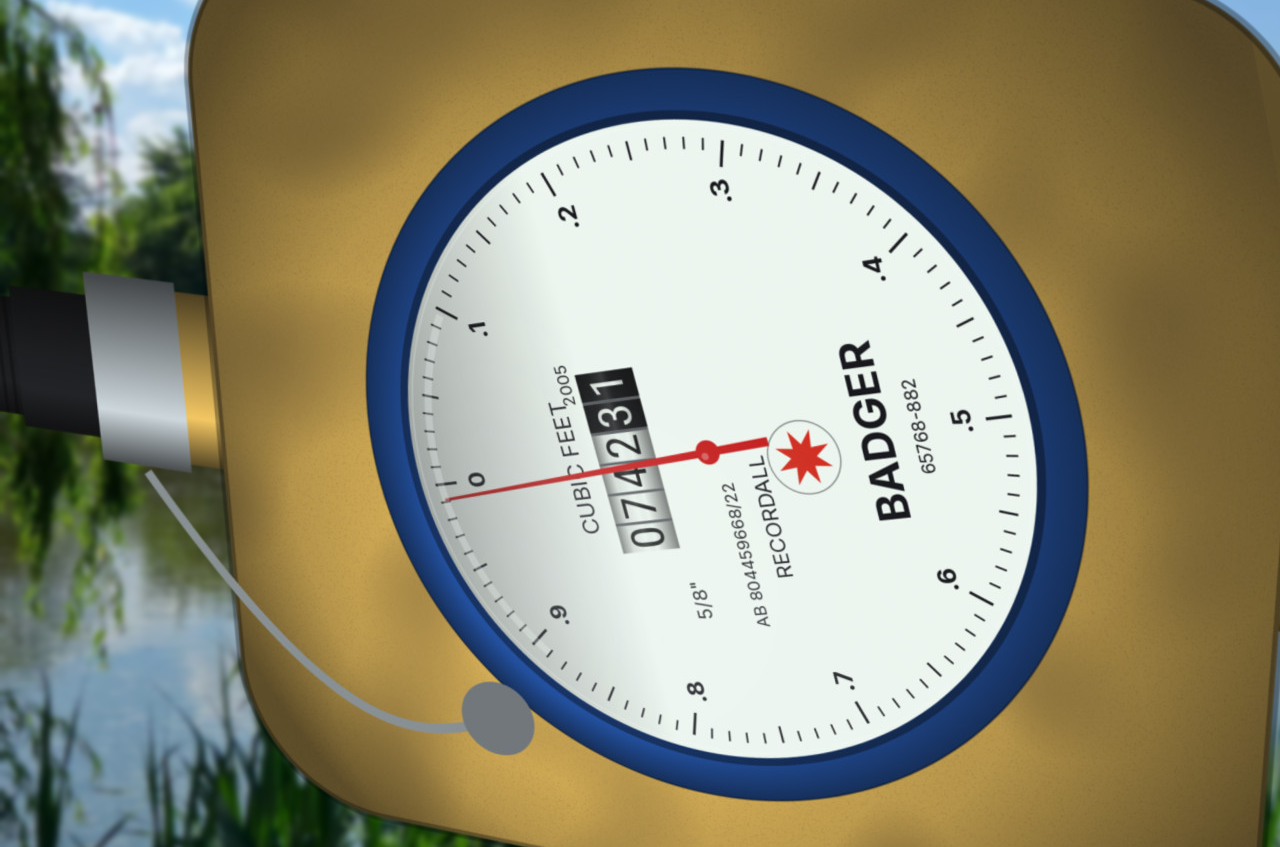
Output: 74230.99 ft³
